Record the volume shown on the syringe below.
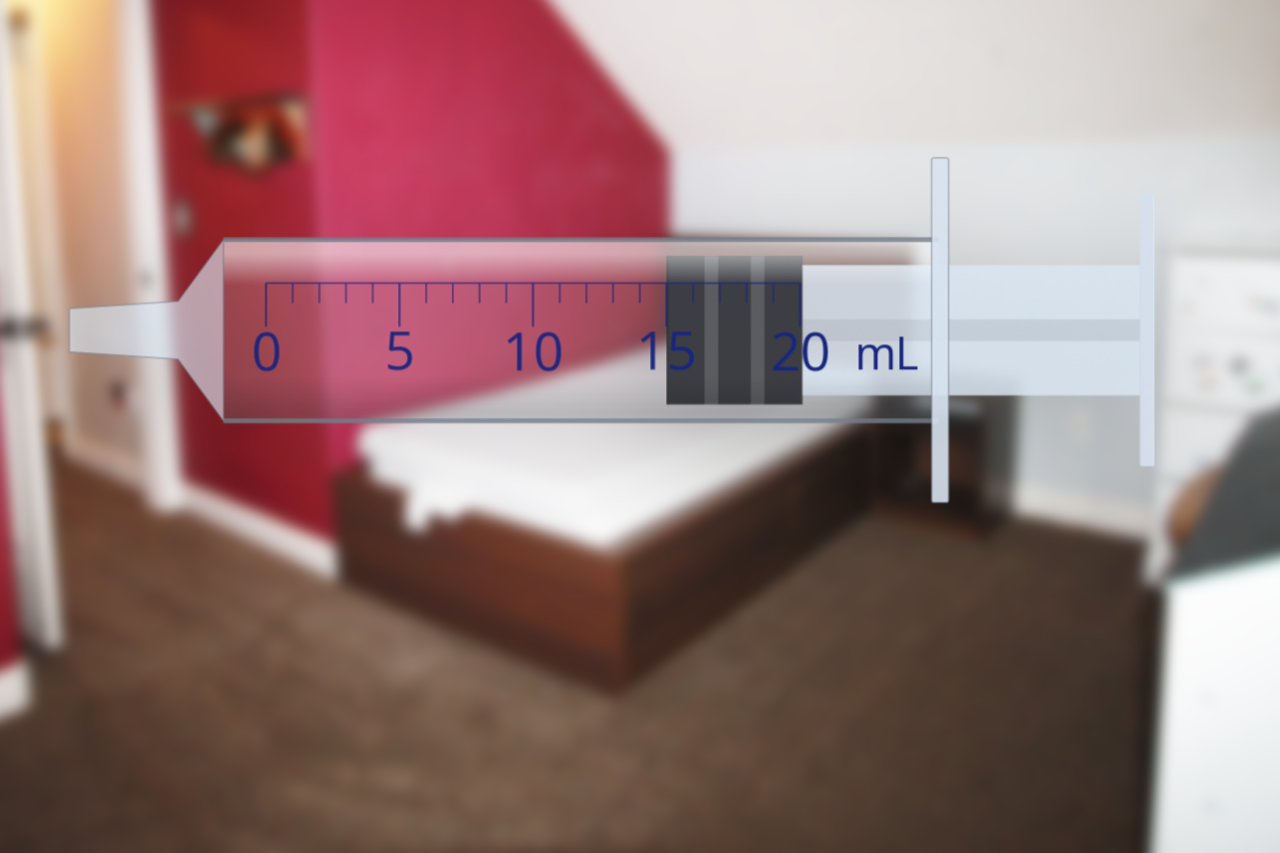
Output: 15 mL
